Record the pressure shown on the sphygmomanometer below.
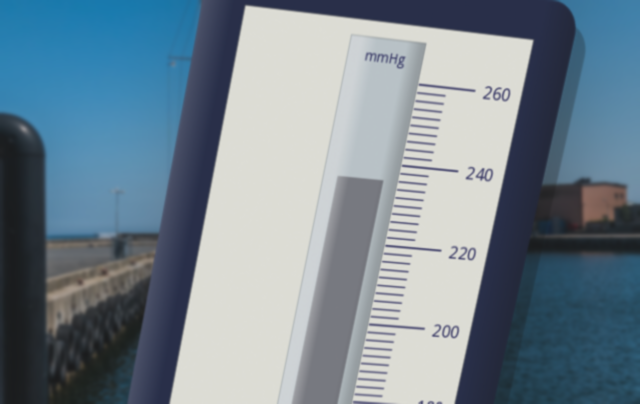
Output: 236 mmHg
